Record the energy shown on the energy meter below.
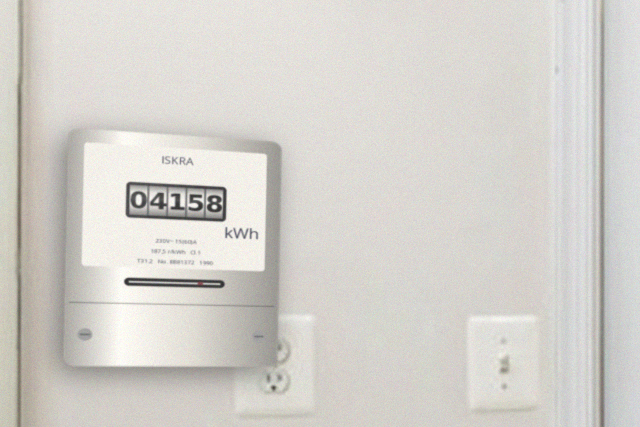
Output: 4158 kWh
